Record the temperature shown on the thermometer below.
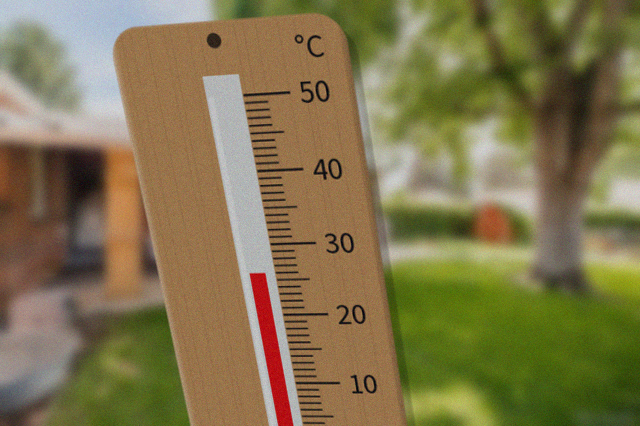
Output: 26 °C
